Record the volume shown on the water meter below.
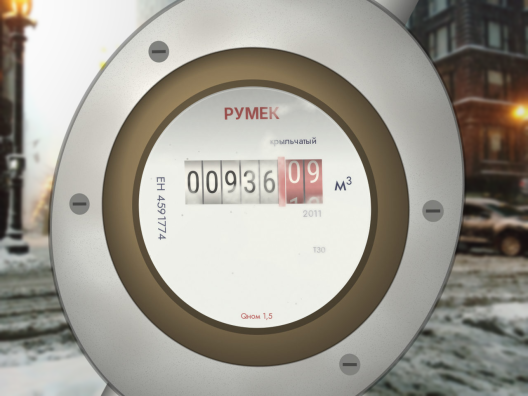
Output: 936.09 m³
